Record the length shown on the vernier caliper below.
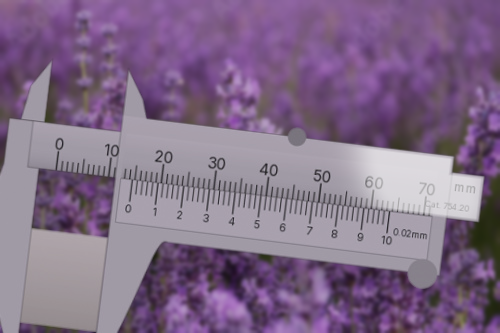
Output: 14.5 mm
